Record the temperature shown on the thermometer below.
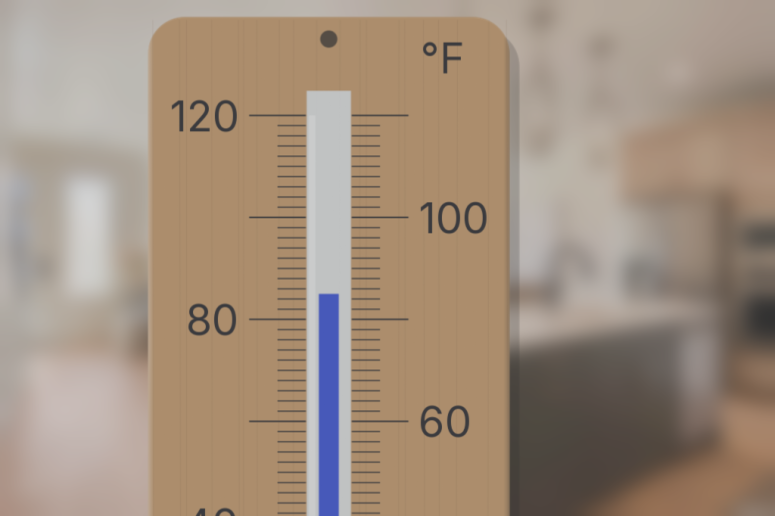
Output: 85 °F
